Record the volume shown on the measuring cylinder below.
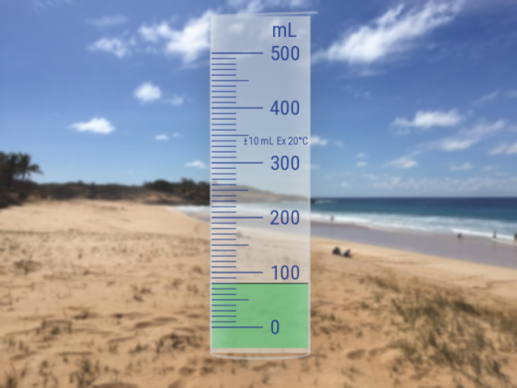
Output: 80 mL
